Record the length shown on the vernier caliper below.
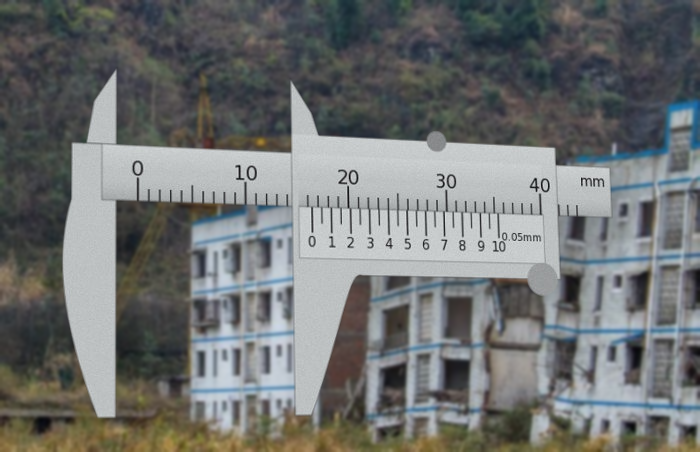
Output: 16.4 mm
